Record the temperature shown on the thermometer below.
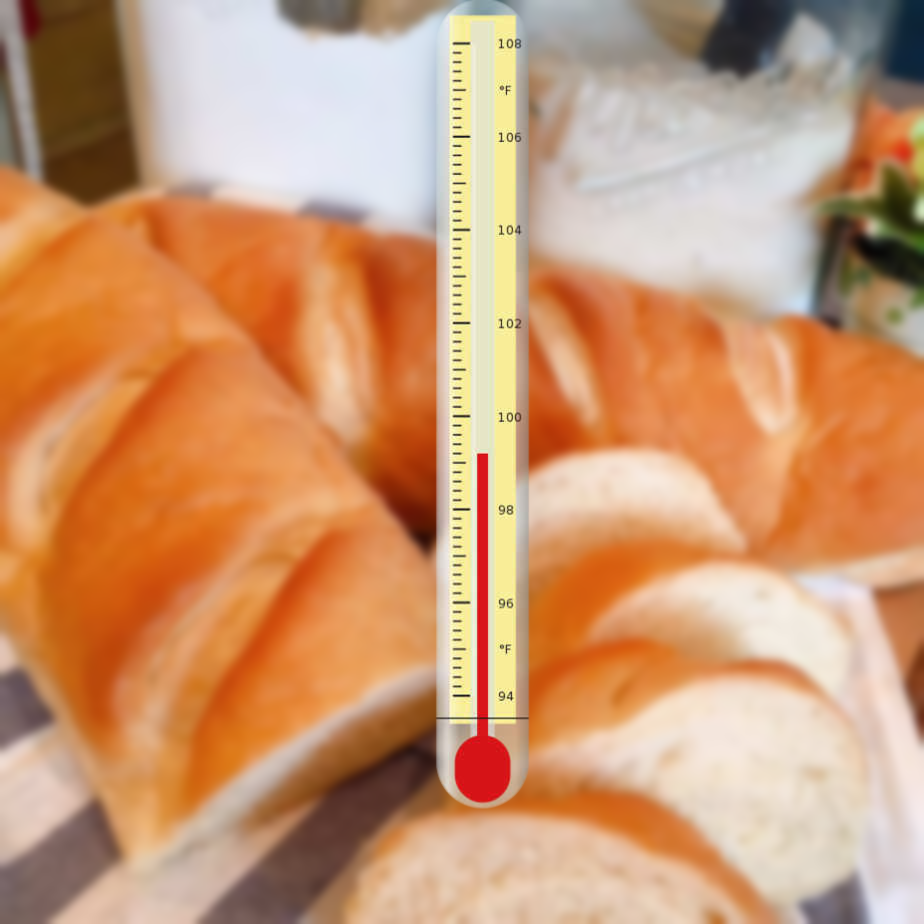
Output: 99.2 °F
